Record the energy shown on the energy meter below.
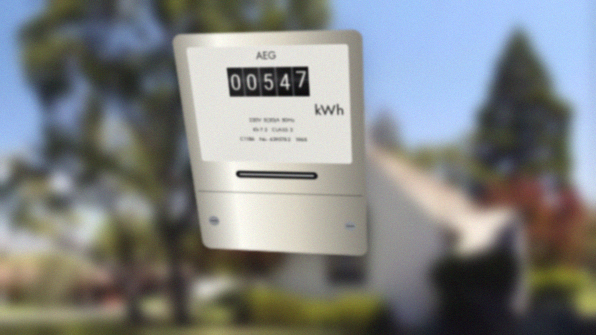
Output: 547 kWh
